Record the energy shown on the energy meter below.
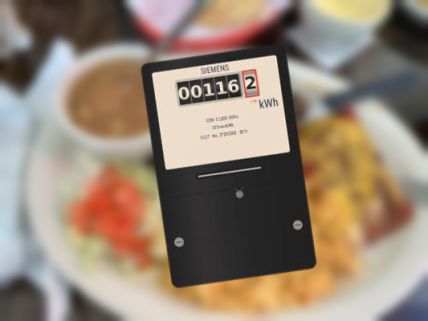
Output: 116.2 kWh
